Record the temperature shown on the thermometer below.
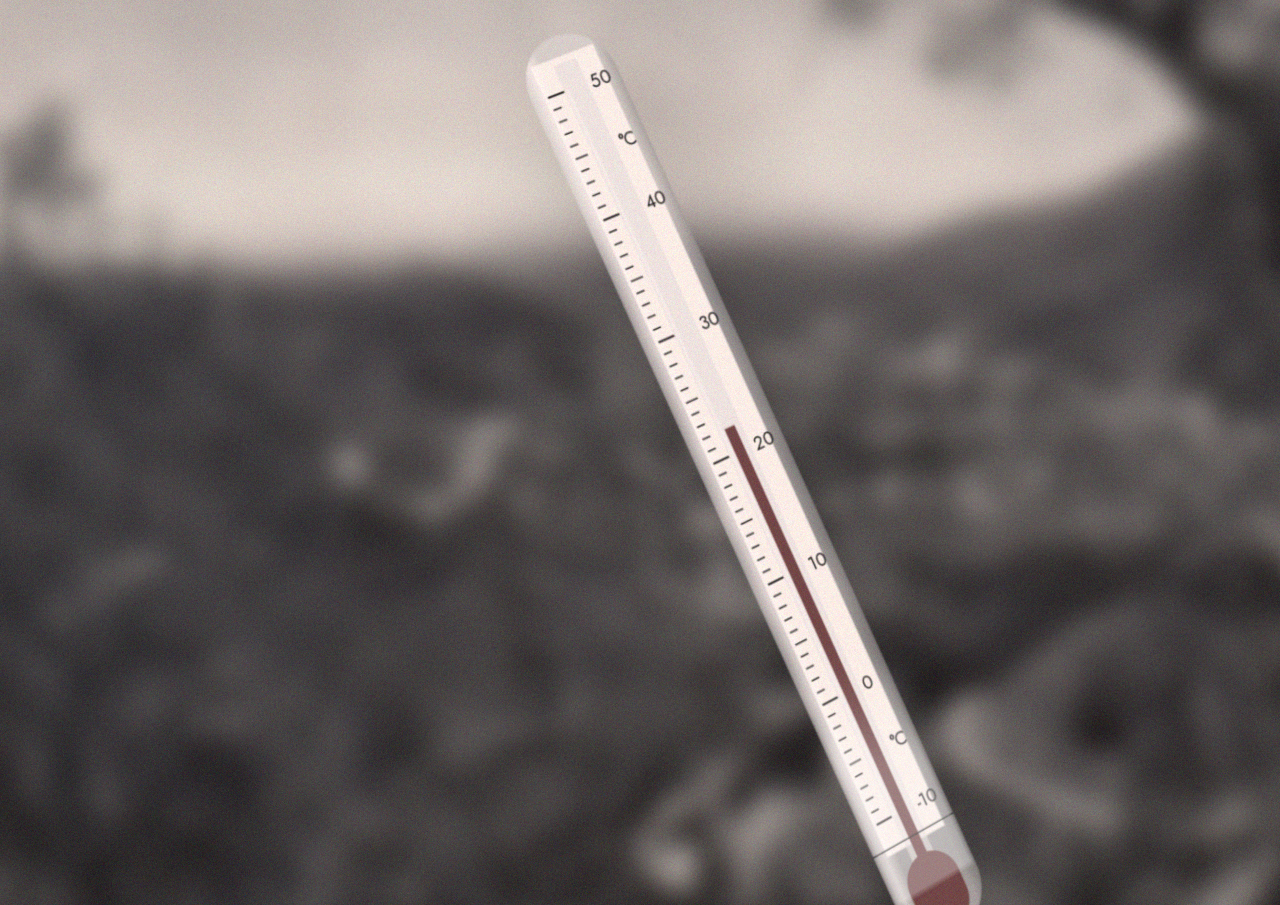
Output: 22 °C
